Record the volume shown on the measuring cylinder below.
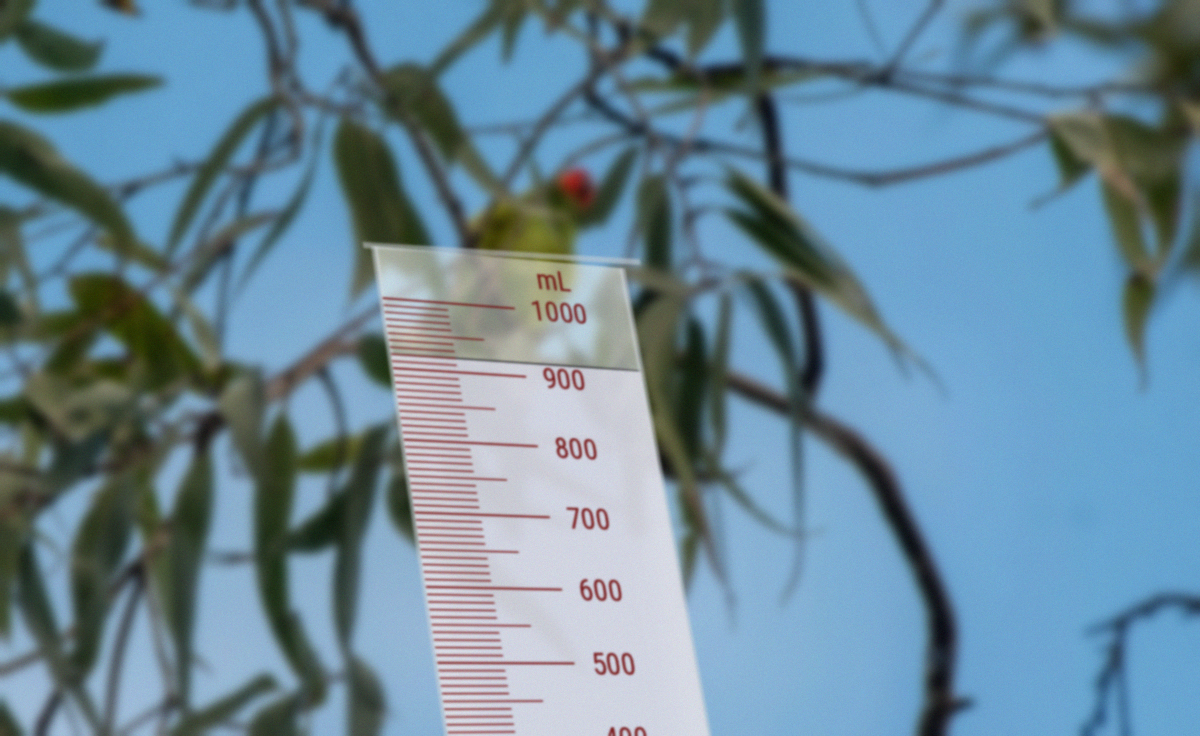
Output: 920 mL
